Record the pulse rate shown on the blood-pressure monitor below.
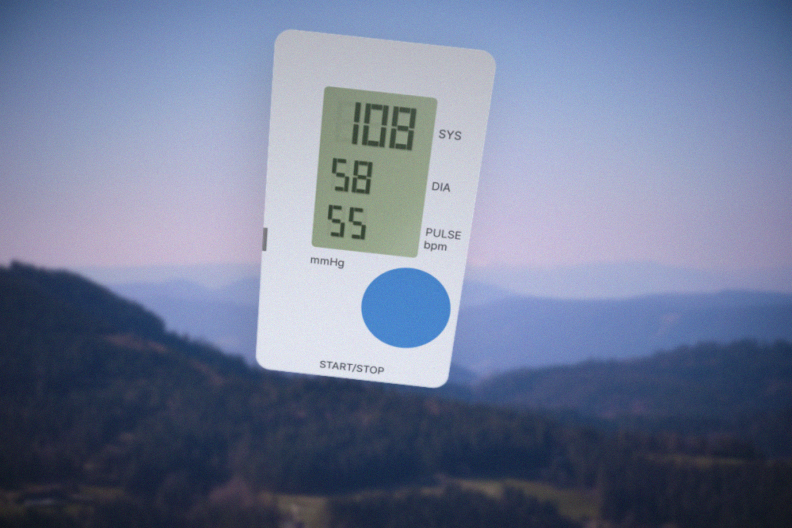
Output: 55 bpm
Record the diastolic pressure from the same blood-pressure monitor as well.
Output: 58 mmHg
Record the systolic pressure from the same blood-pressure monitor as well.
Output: 108 mmHg
